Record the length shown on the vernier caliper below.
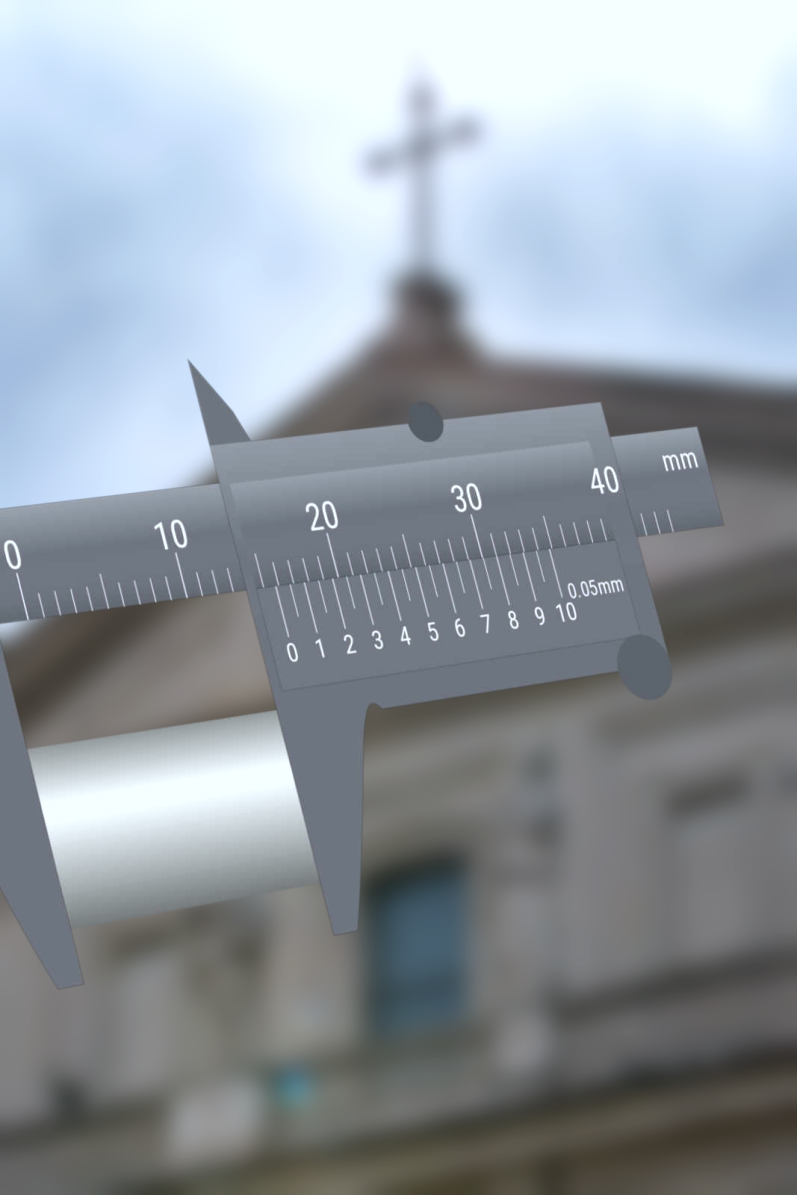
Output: 15.8 mm
